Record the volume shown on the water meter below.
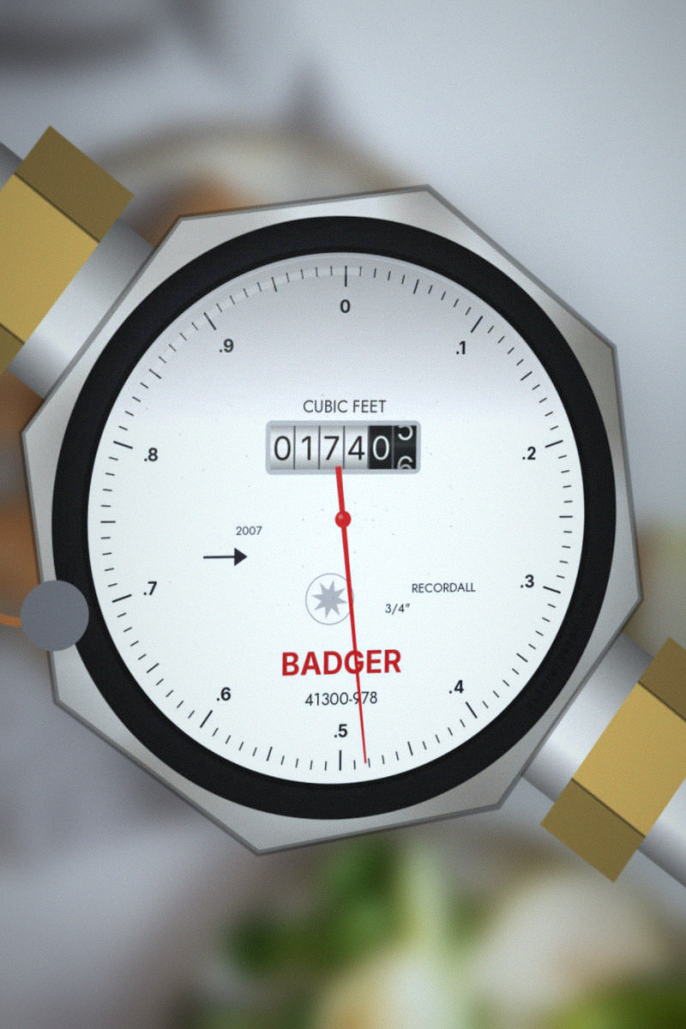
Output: 17405.48 ft³
